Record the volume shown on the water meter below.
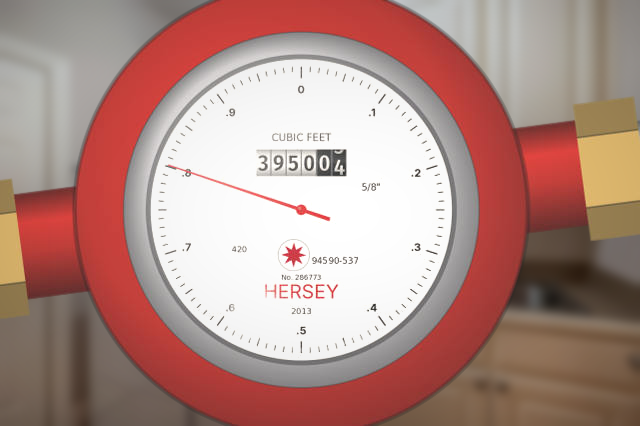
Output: 395003.80 ft³
